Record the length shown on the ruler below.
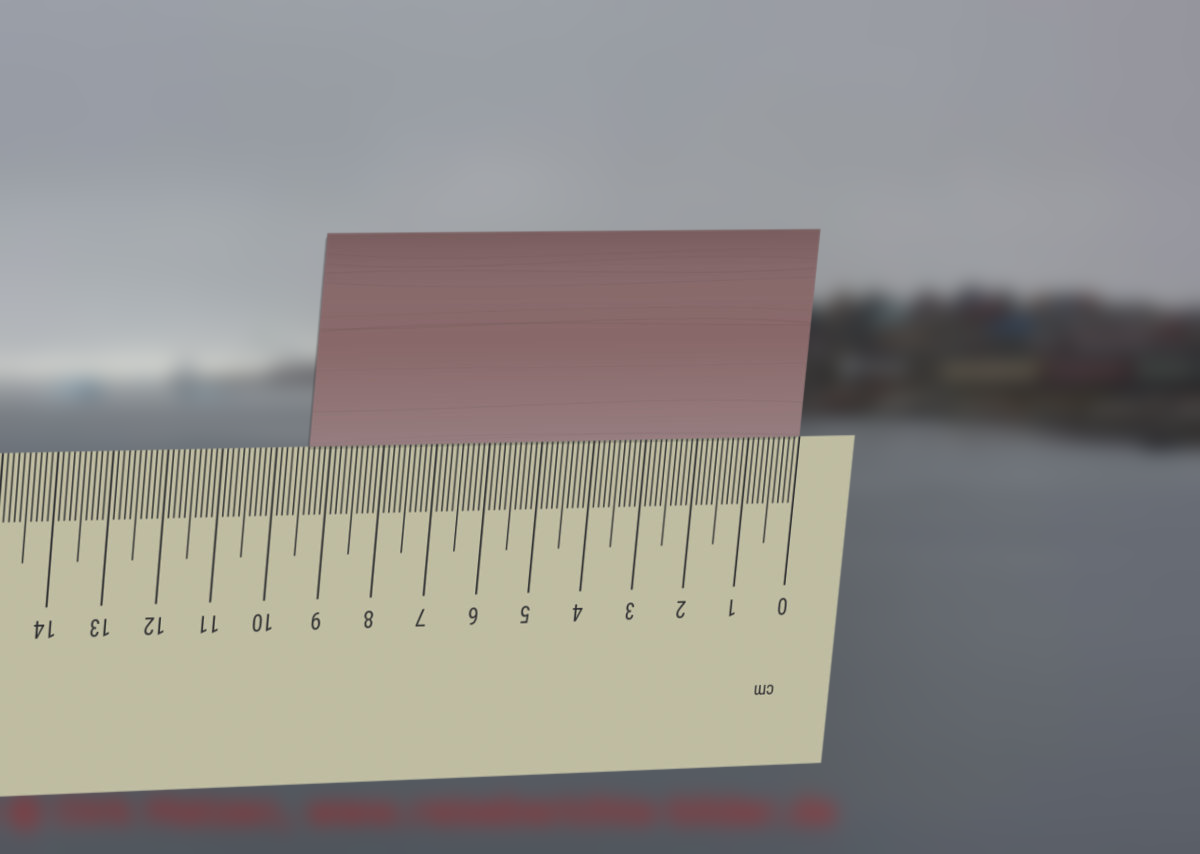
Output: 9.4 cm
